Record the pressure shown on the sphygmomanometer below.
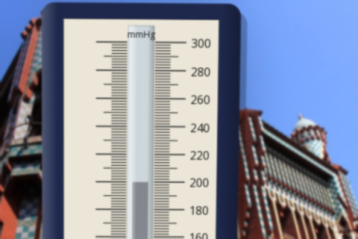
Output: 200 mmHg
